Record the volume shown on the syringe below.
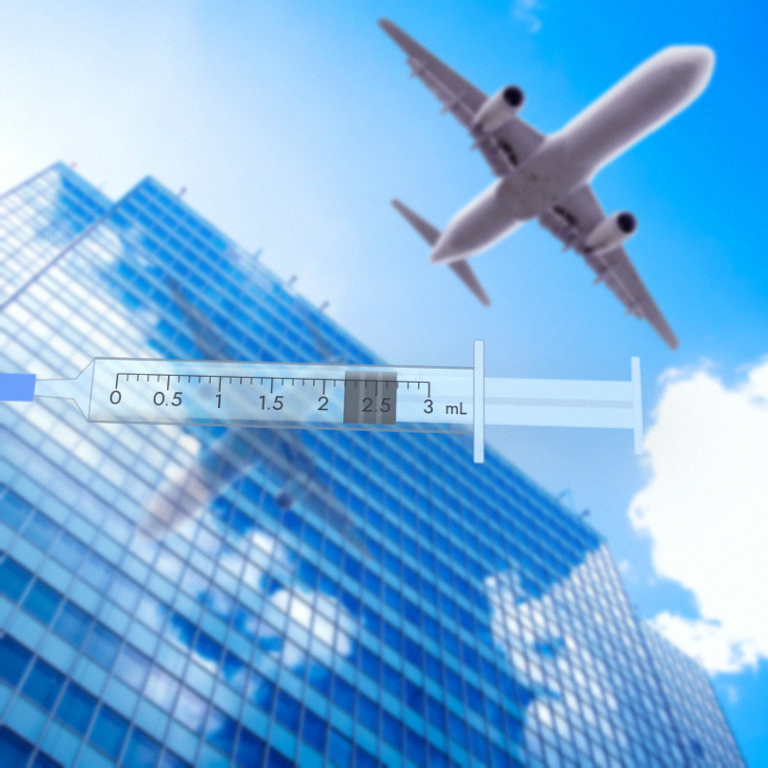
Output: 2.2 mL
